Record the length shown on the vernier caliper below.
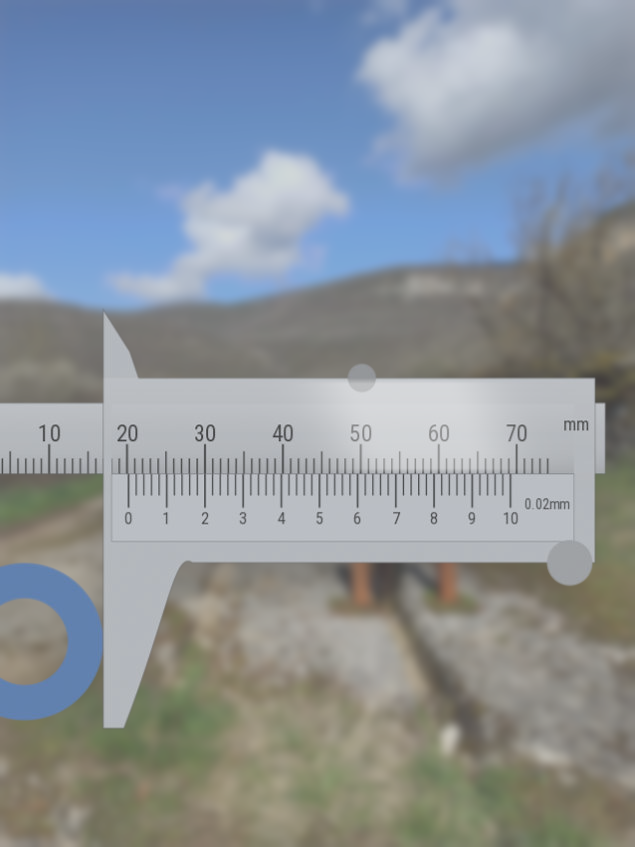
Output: 20.2 mm
